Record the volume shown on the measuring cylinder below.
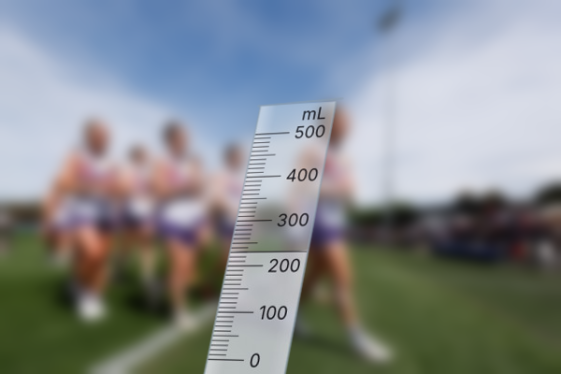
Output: 230 mL
